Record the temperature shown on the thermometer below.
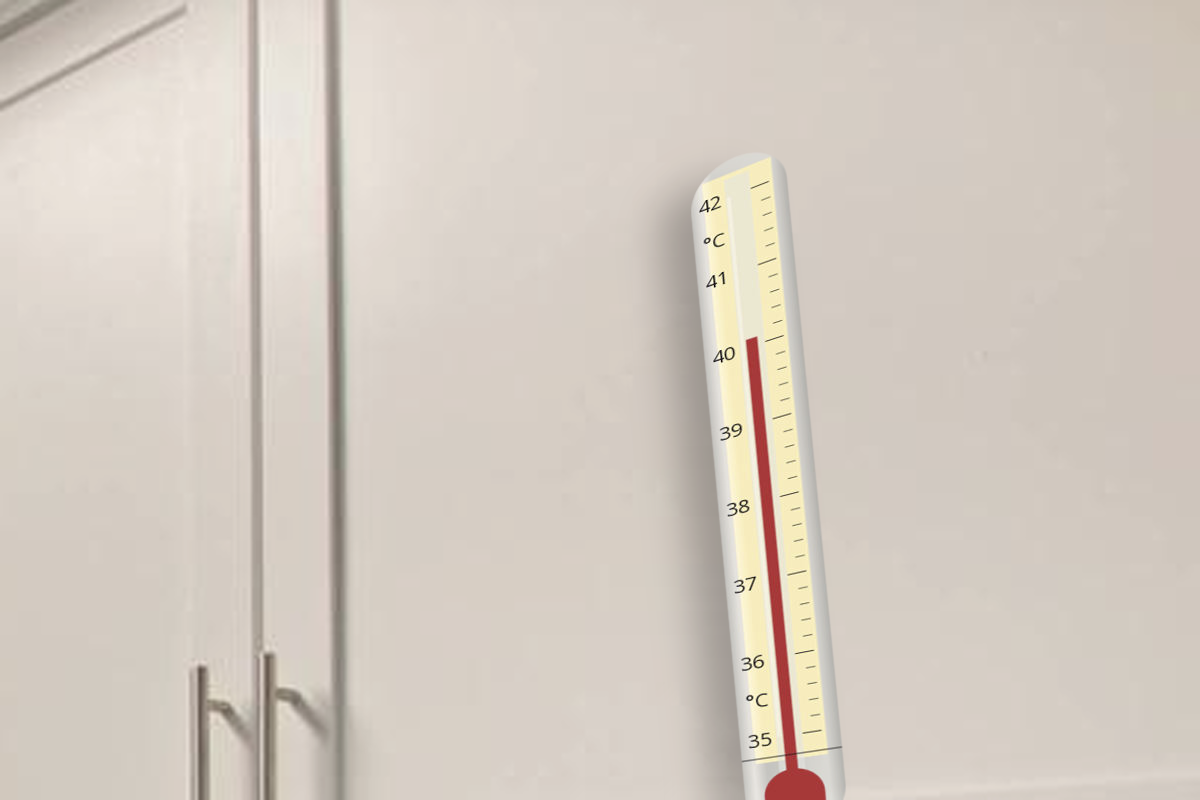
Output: 40.1 °C
